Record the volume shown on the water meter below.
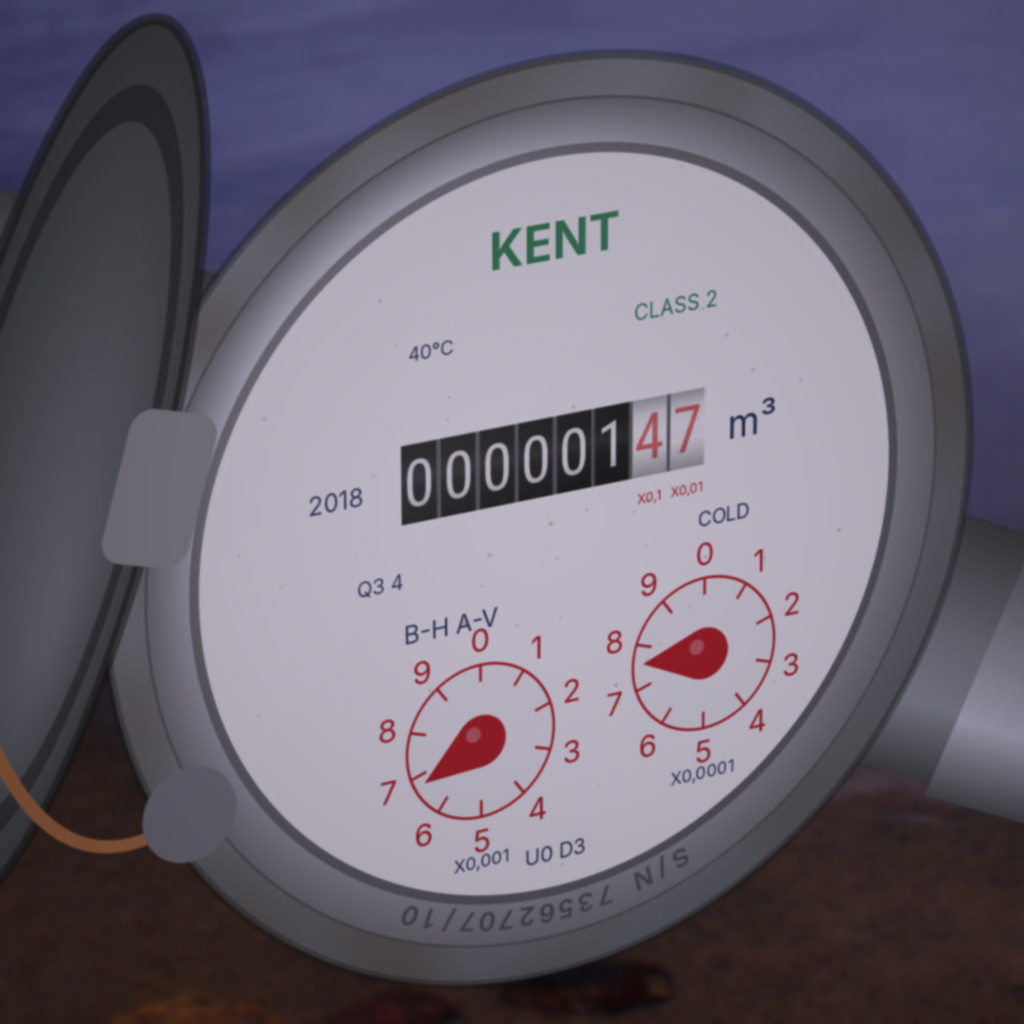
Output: 1.4767 m³
